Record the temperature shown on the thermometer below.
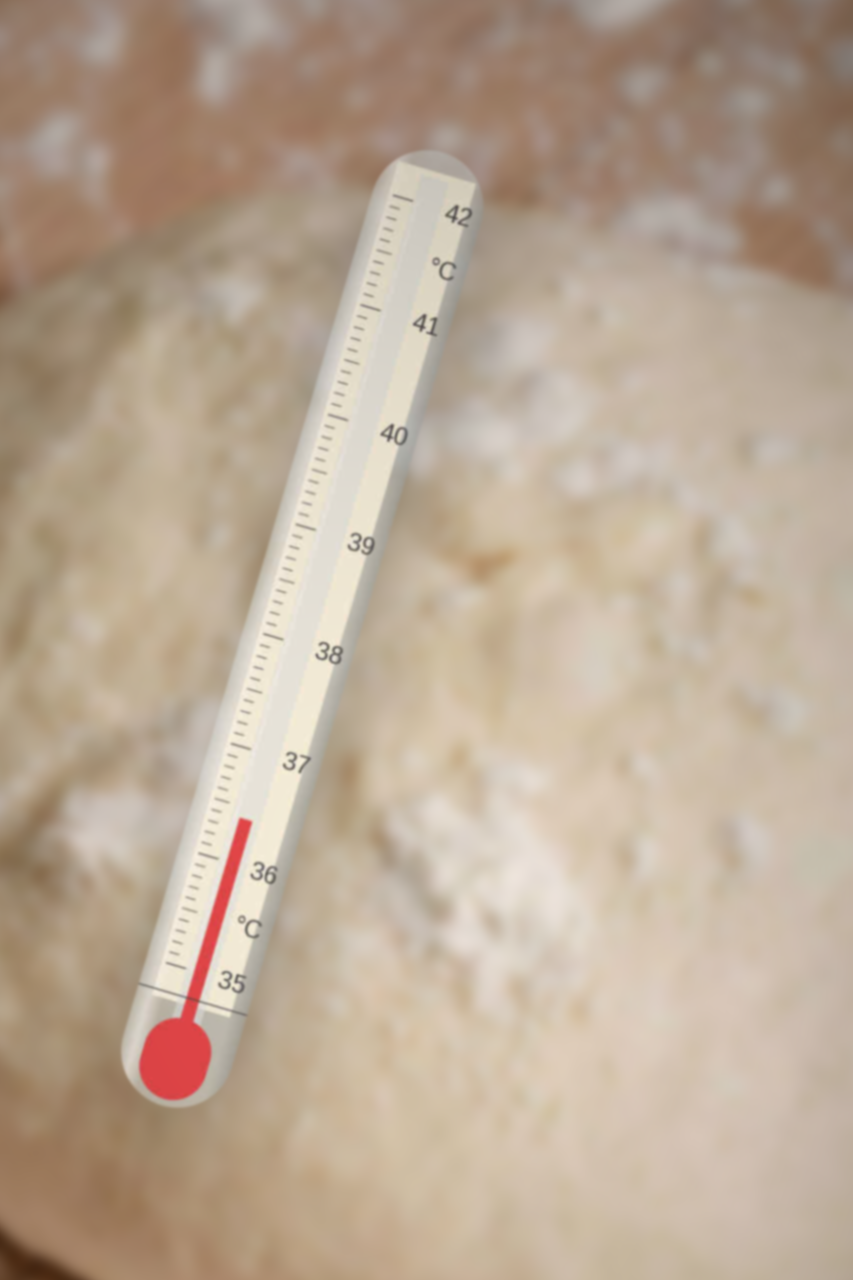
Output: 36.4 °C
